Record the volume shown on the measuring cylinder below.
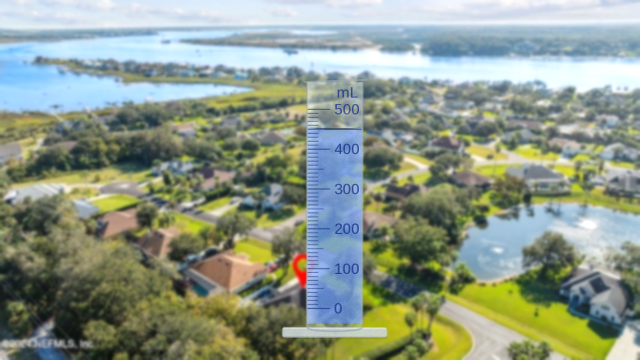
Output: 450 mL
